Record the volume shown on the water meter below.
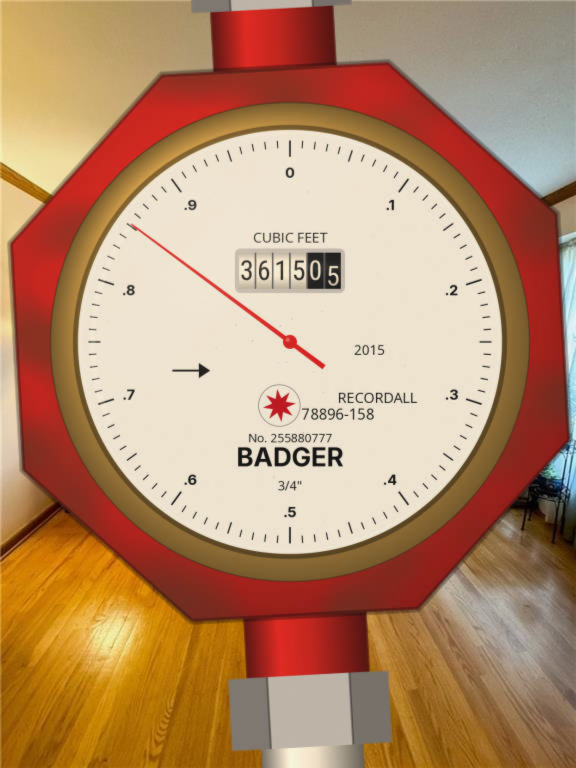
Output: 361504.85 ft³
